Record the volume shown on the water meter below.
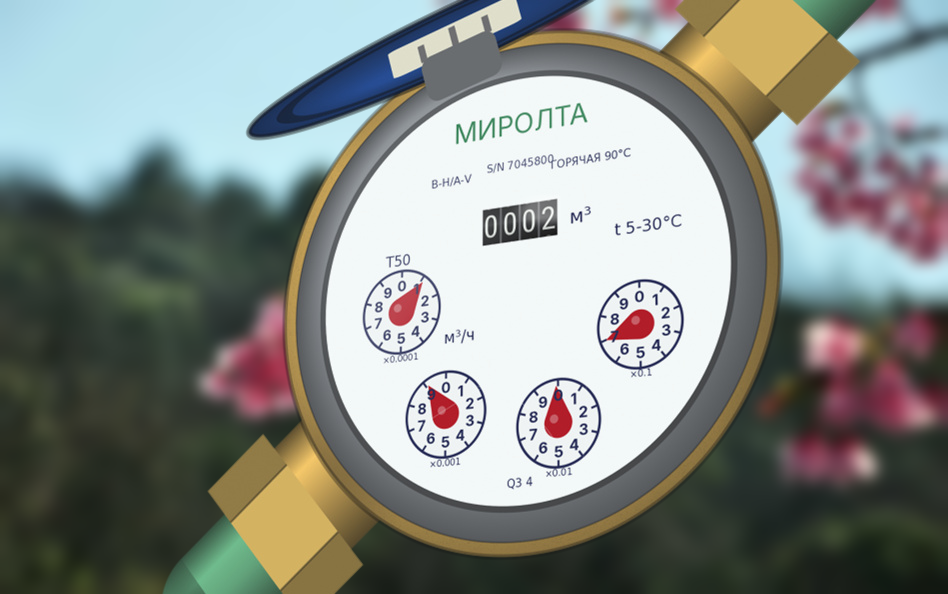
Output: 2.6991 m³
